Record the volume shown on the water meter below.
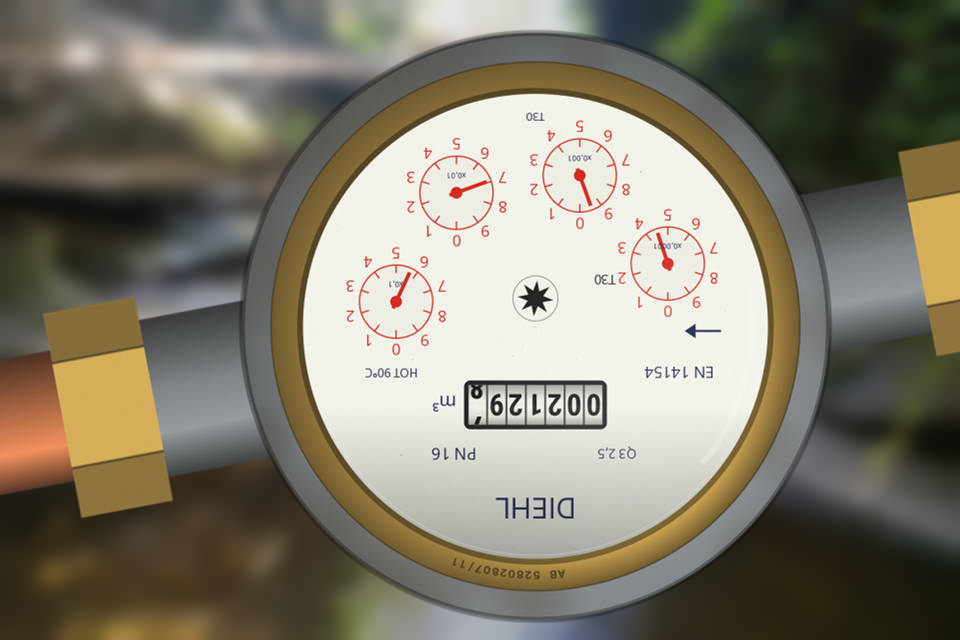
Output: 21297.5694 m³
